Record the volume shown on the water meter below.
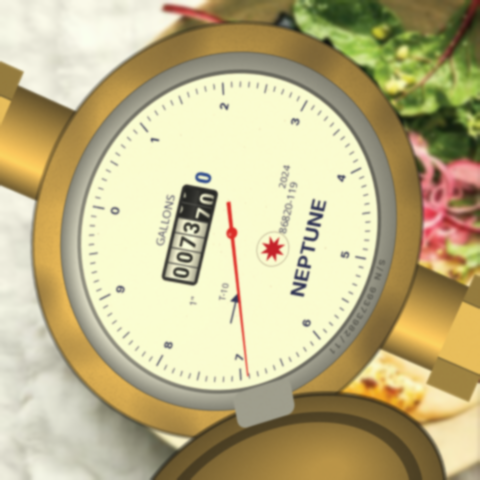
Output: 73696.9 gal
